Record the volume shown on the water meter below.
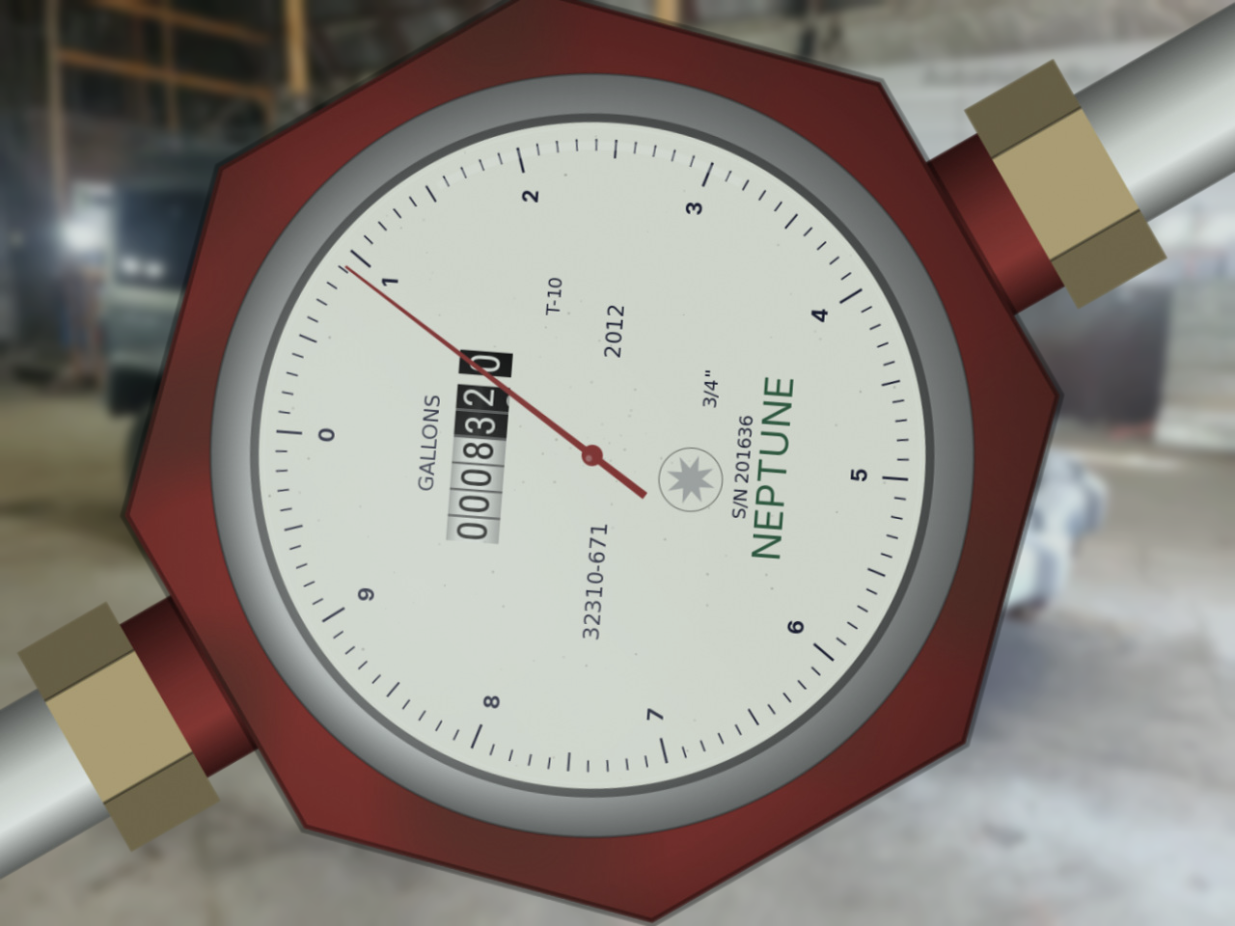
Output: 8320.9 gal
